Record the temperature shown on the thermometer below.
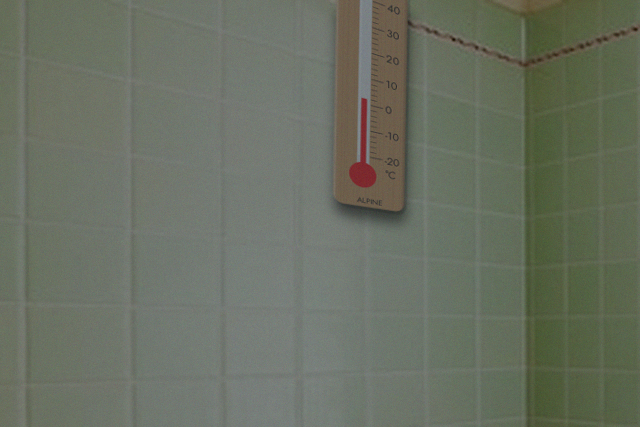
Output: 2 °C
